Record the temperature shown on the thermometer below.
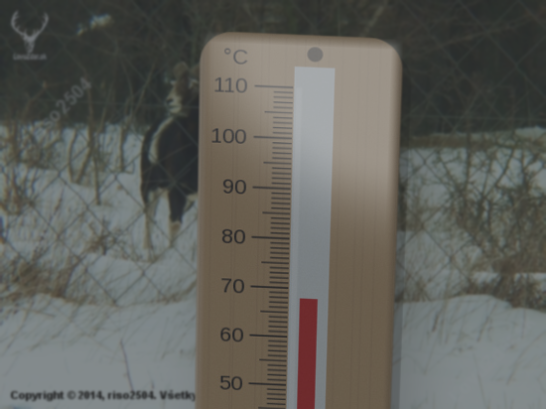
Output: 68 °C
